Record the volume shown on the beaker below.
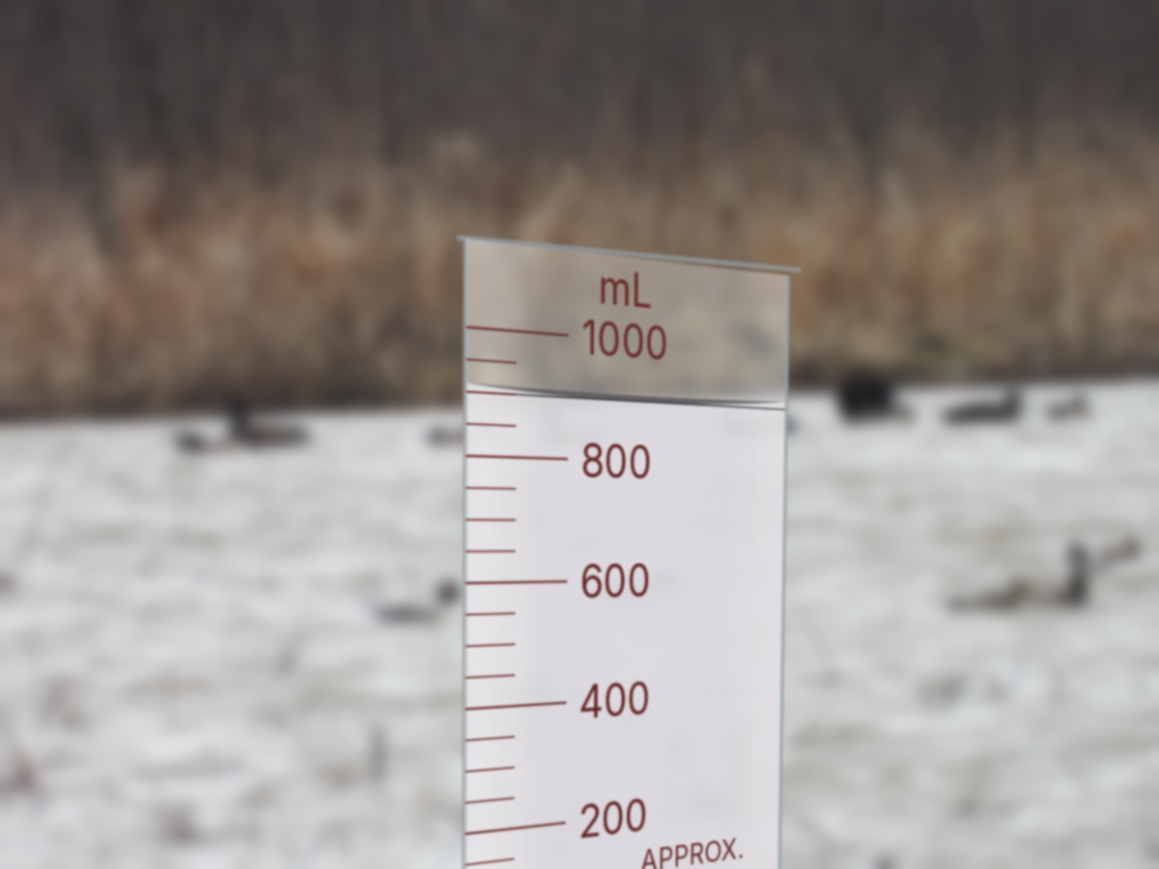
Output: 900 mL
